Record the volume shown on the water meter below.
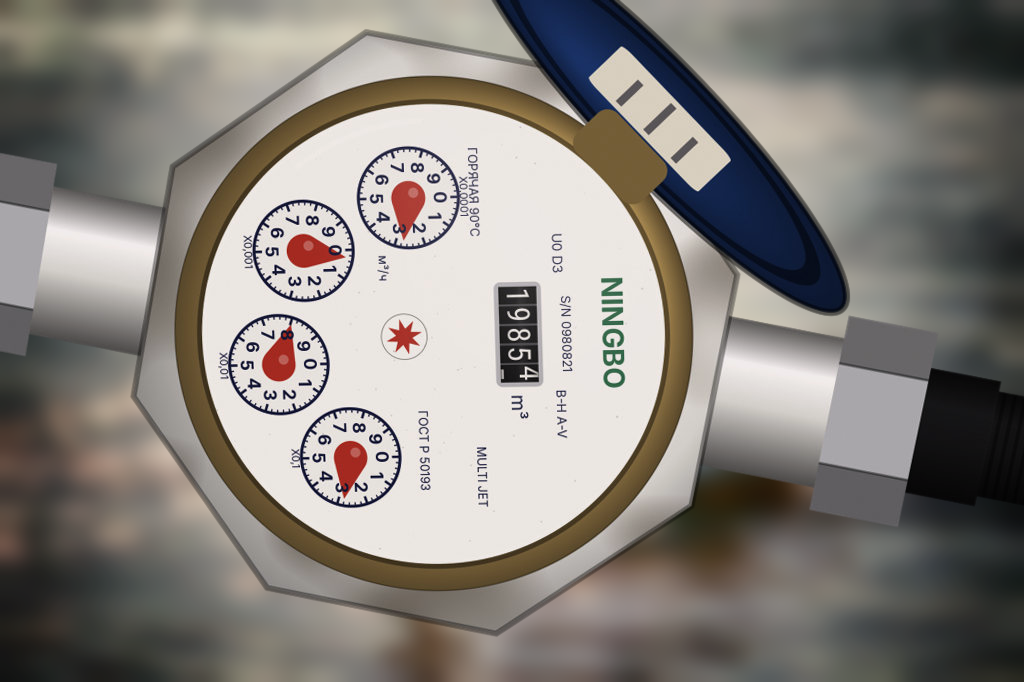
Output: 19854.2802 m³
